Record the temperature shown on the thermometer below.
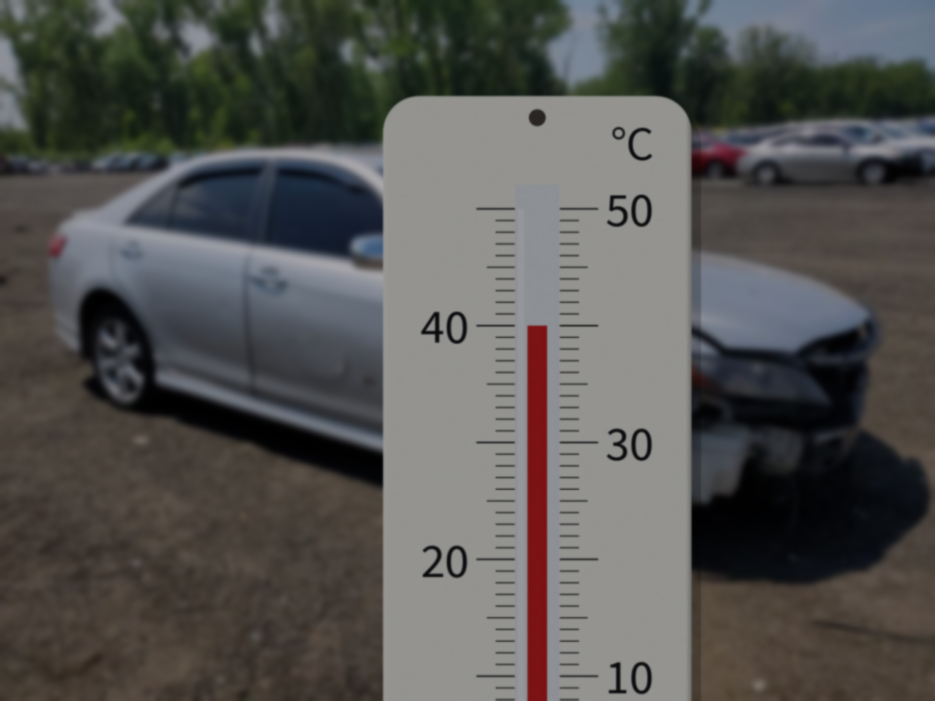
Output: 40 °C
